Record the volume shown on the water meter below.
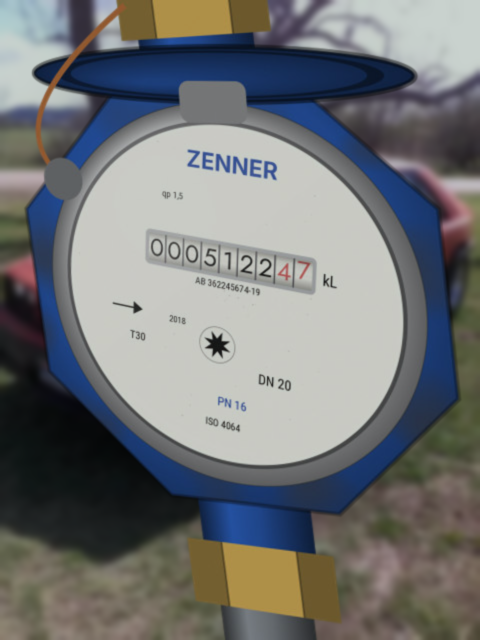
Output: 5122.47 kL
